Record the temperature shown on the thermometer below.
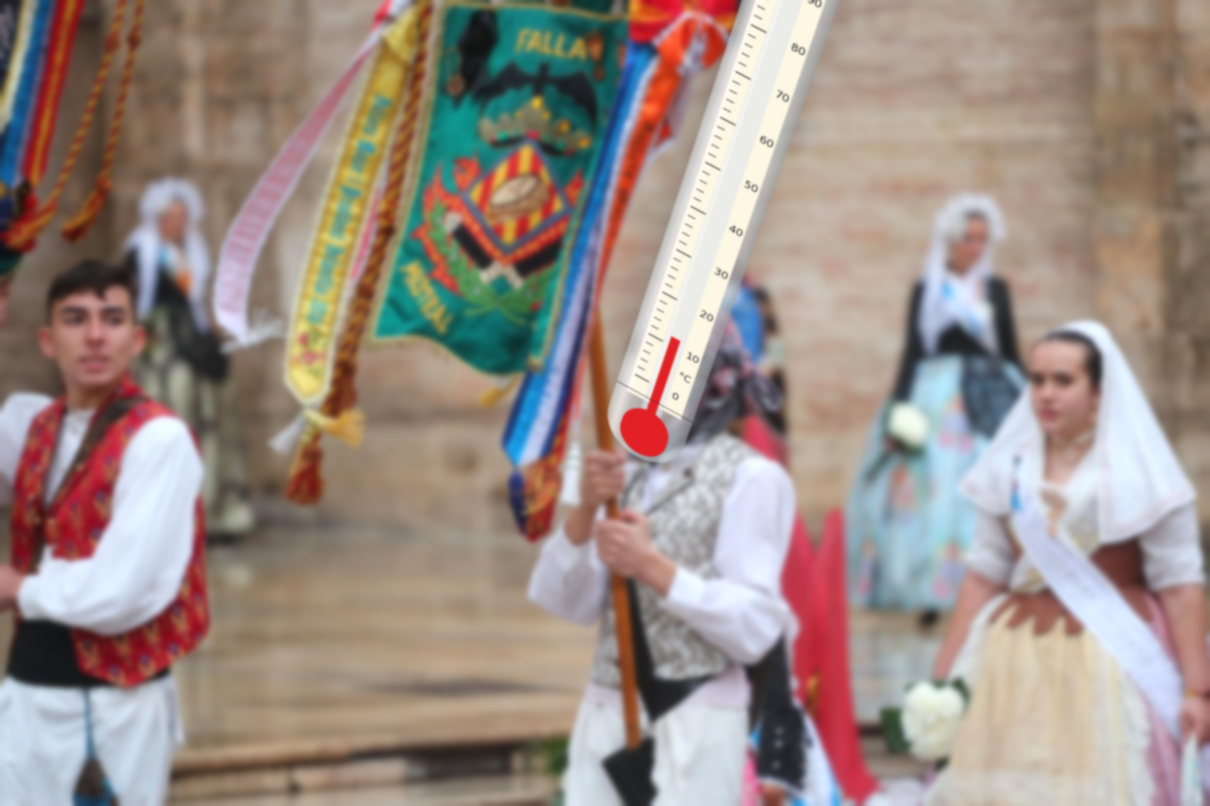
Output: 12 °C
